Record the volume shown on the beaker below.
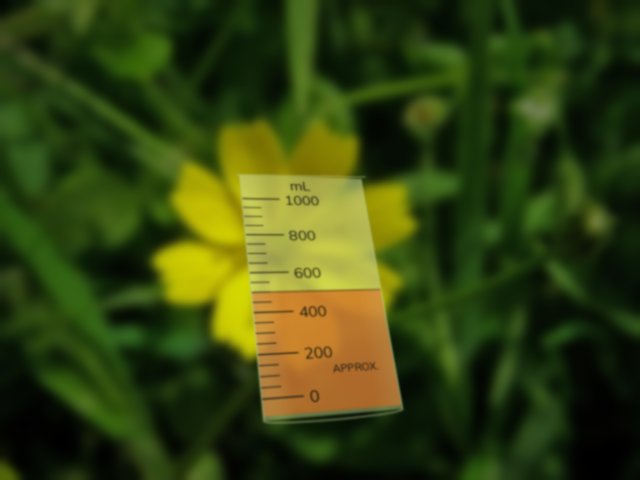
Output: 500 mL
